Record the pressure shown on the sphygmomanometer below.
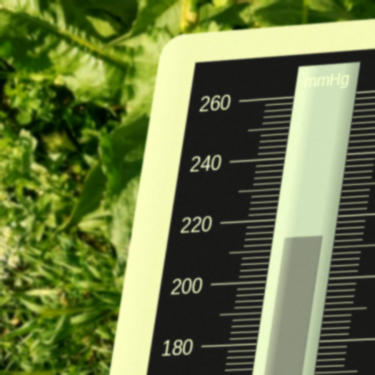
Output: 214 mmHg
